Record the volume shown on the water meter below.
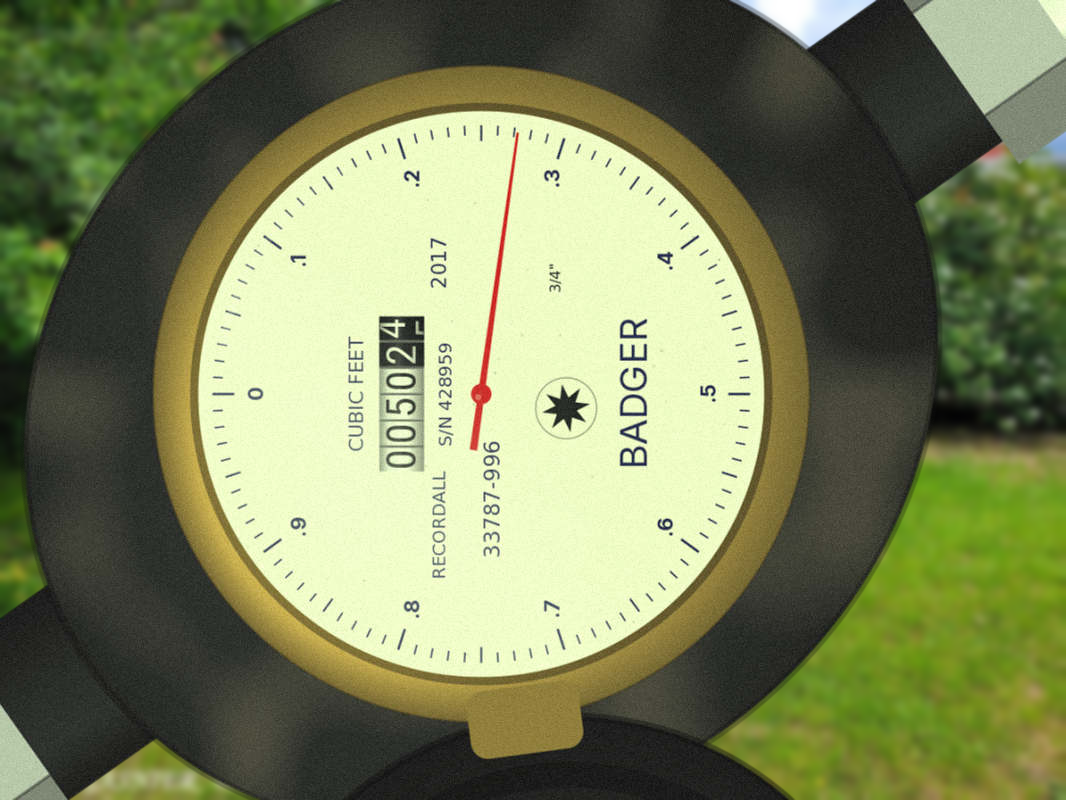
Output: 5024.27 ft³
